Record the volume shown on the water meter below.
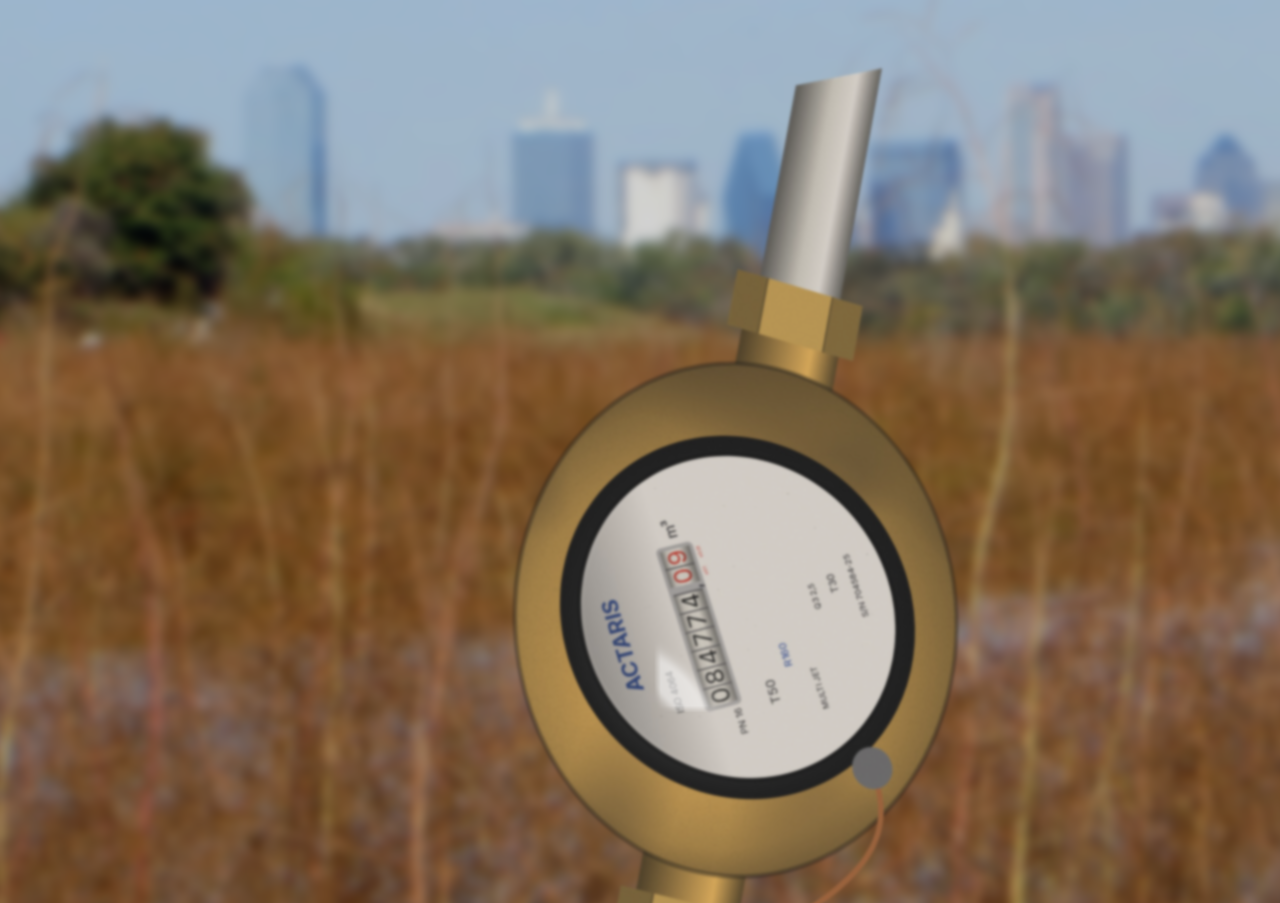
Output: 84774.09 m³
